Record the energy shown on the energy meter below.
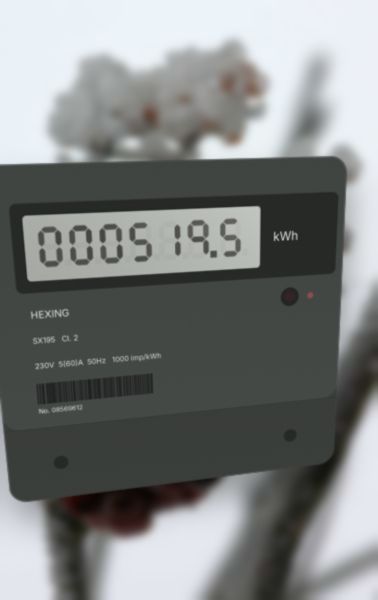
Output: 519.5 kWh
